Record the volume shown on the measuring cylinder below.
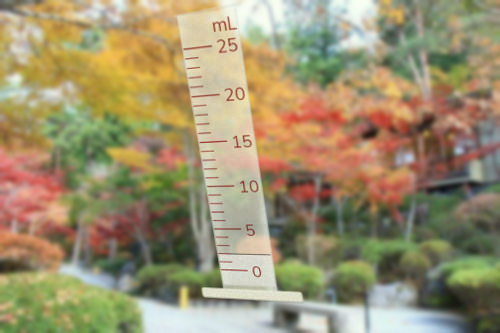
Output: 2 mL
